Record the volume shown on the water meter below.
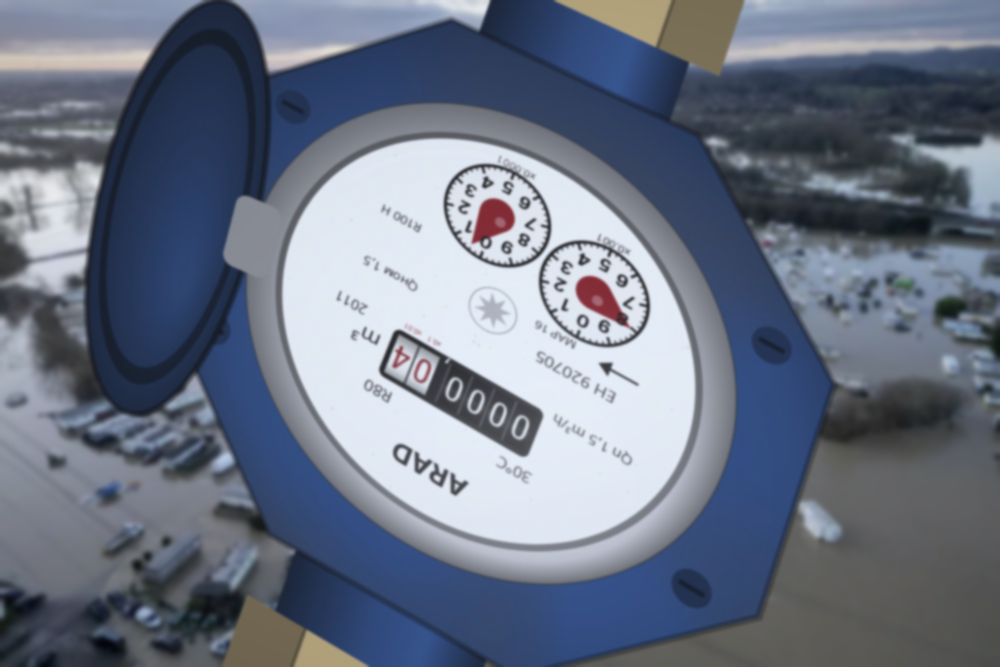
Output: 0.0480 m³
